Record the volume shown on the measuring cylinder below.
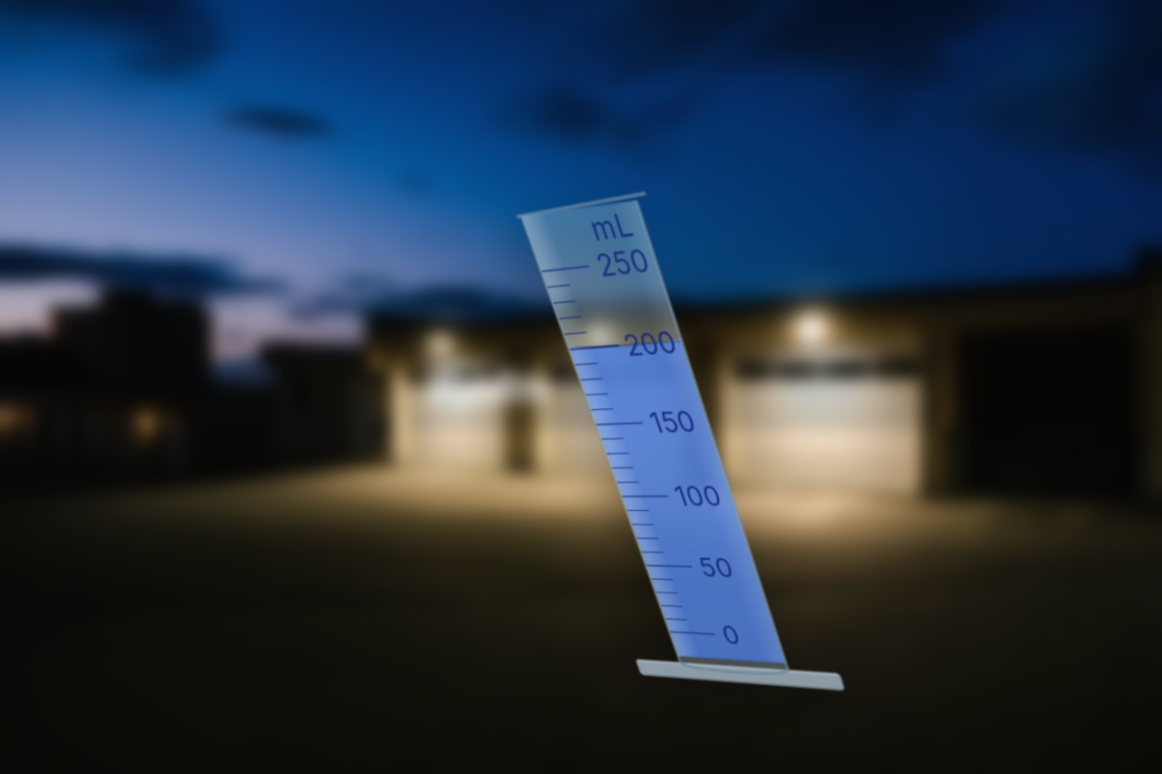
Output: 200 mL
